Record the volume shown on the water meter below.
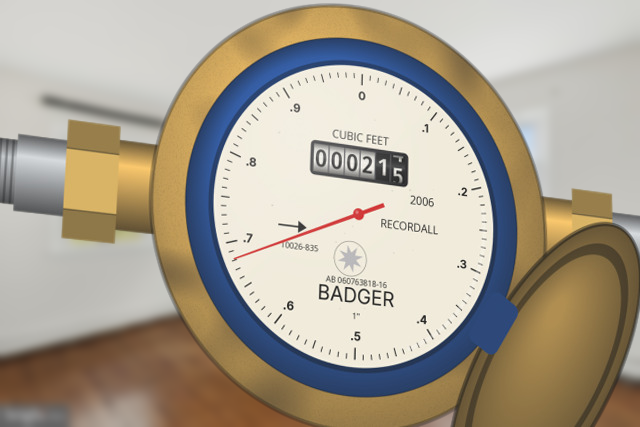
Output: 214.68 ft³
